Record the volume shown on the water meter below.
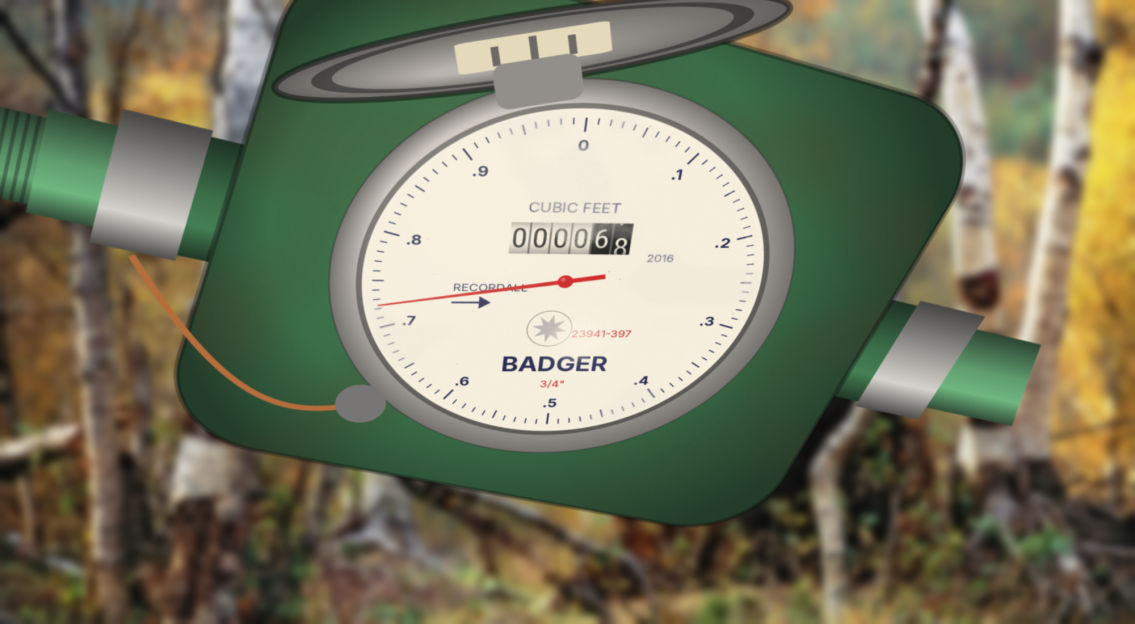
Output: 67.72 ft³
